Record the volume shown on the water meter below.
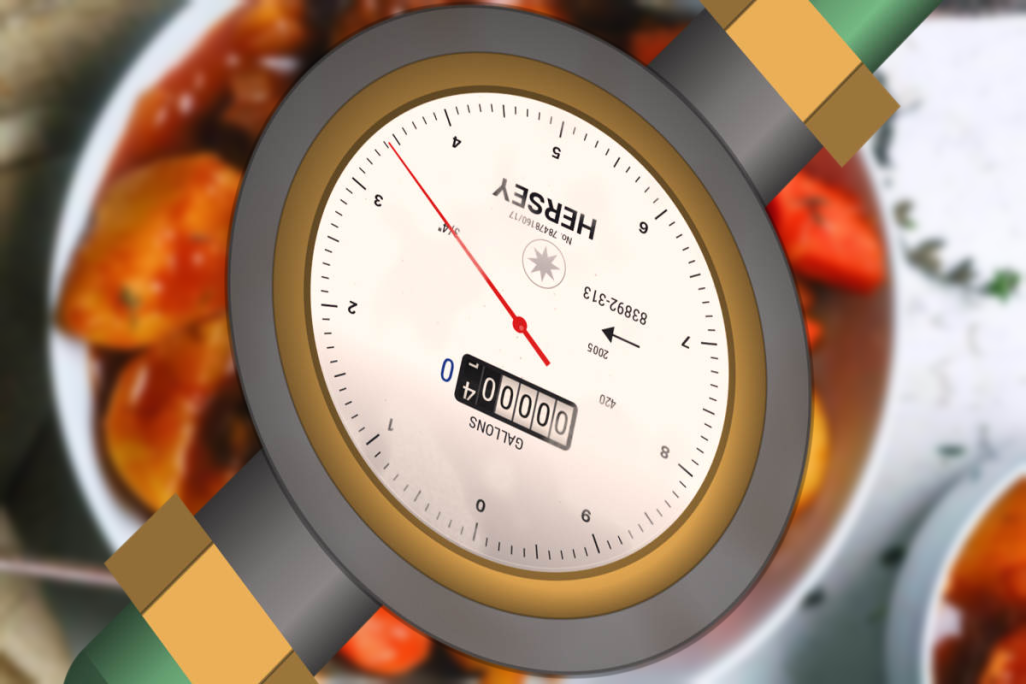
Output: 43.4 gal
